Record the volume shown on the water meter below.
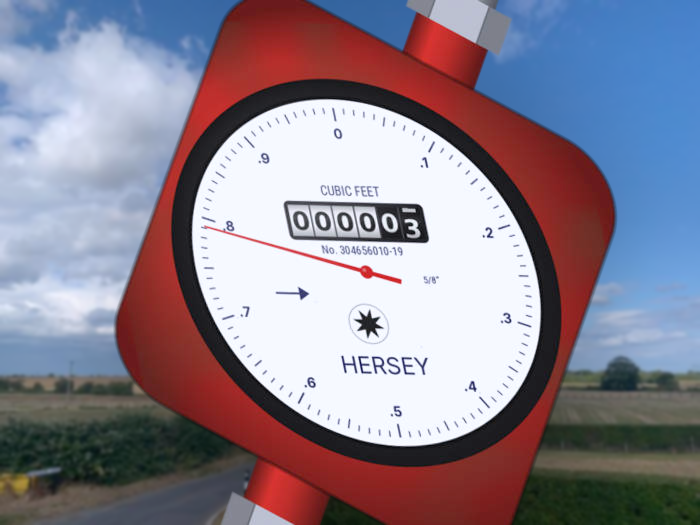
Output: 2.79 ft³
